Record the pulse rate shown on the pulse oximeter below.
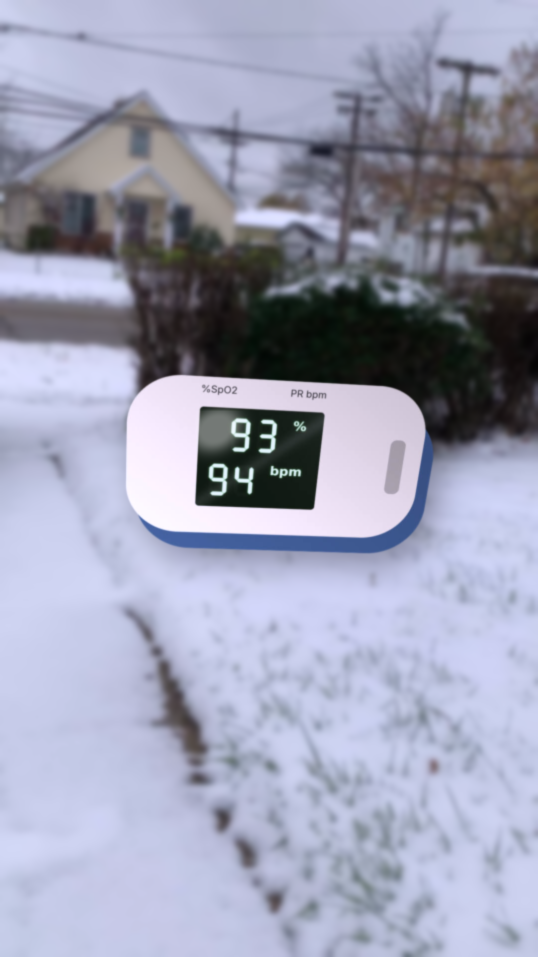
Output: 94 bpm
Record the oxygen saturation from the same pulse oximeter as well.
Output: 93 %
